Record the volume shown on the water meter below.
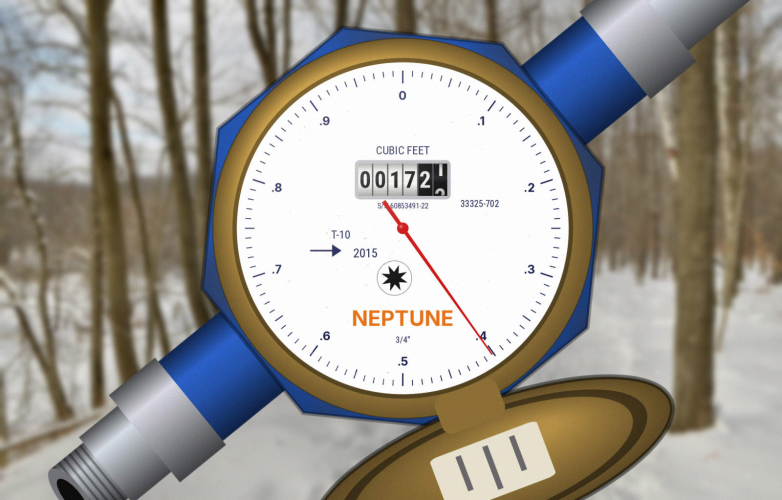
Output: 1721.40 ft³
